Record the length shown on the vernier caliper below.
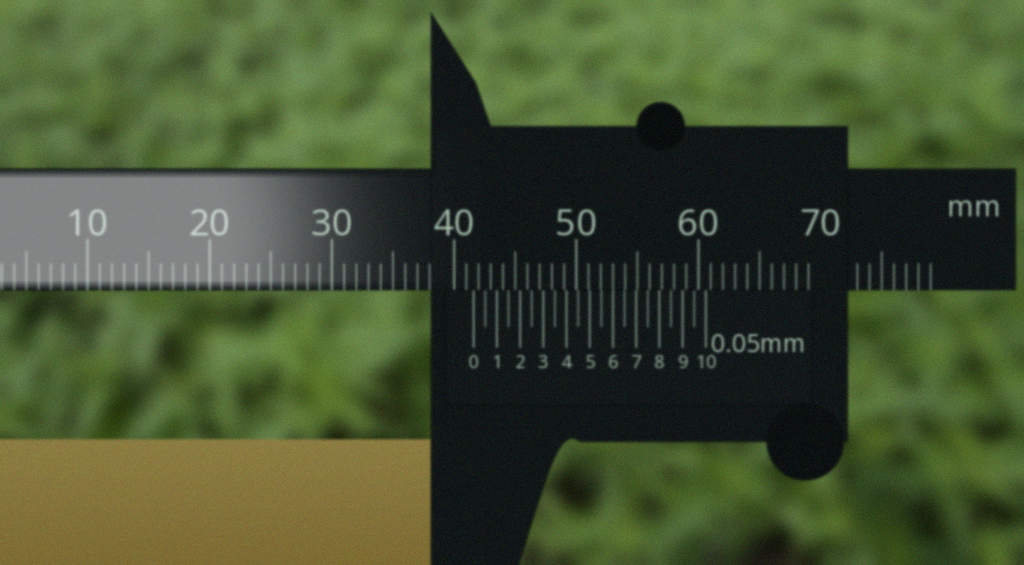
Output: 41.6 mm
